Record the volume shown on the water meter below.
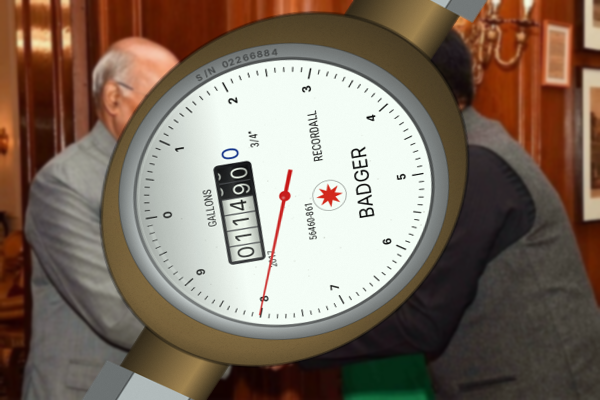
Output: 114898.0 gal
